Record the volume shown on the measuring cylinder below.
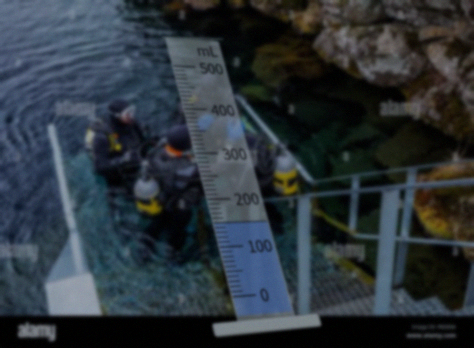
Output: 150 mL
